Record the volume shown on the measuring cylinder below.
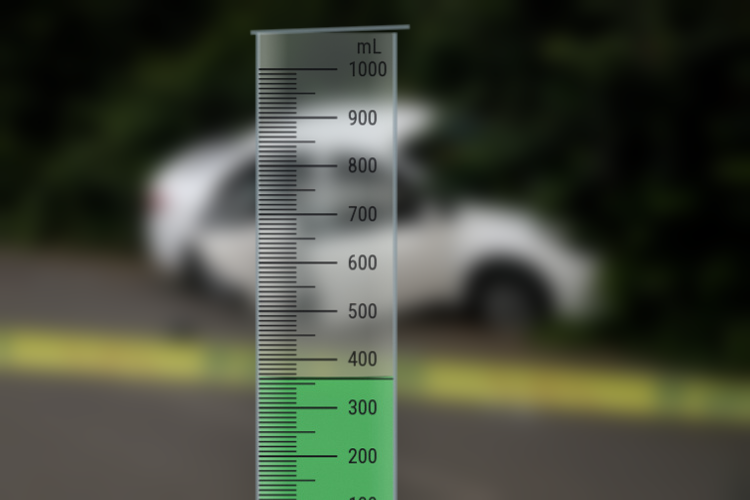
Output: 360 mL
